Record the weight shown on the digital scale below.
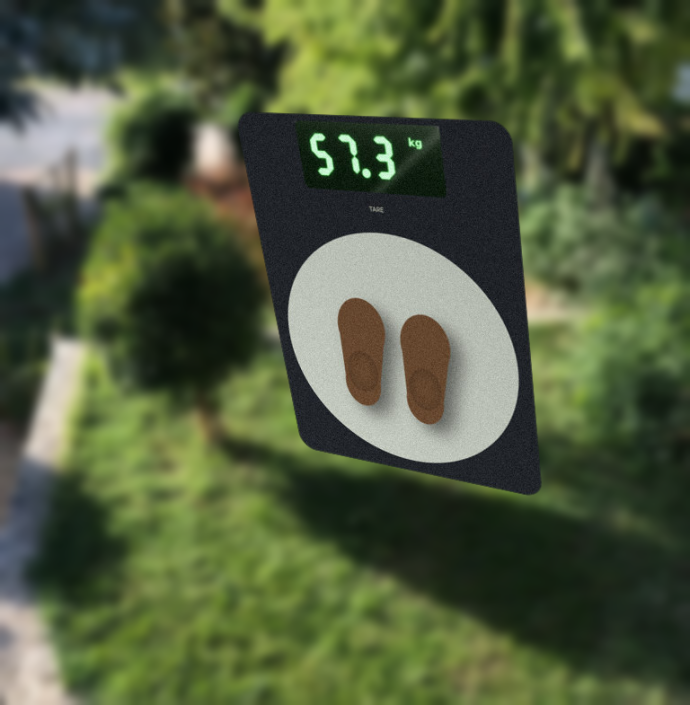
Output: 57.3 kg
